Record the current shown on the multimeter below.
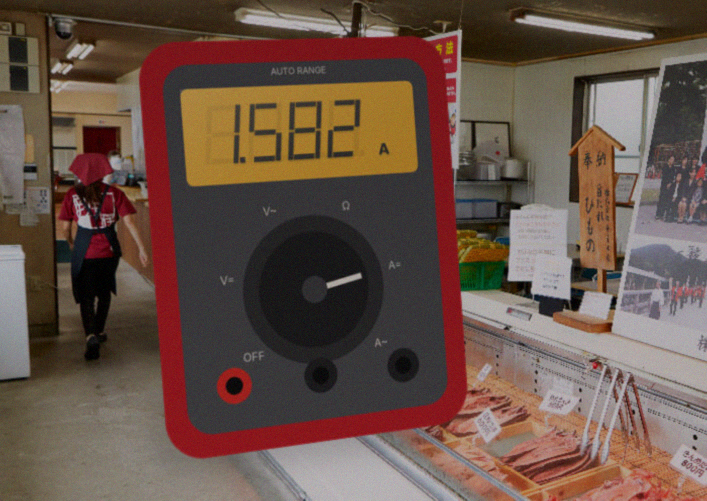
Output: 1.582 A
